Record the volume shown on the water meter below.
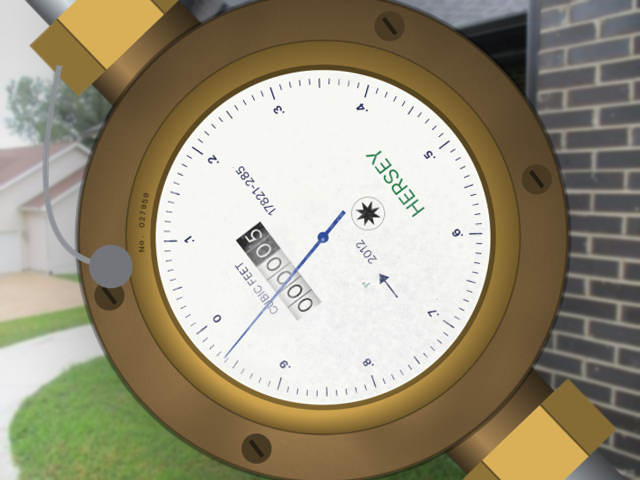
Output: 4.96 ft³
